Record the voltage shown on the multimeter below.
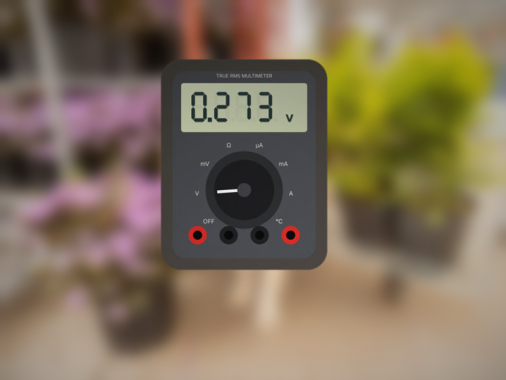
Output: 0.273 V
